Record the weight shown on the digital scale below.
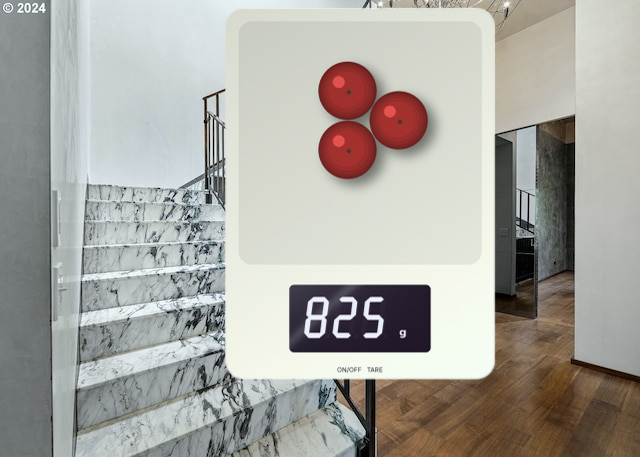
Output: 825 g
